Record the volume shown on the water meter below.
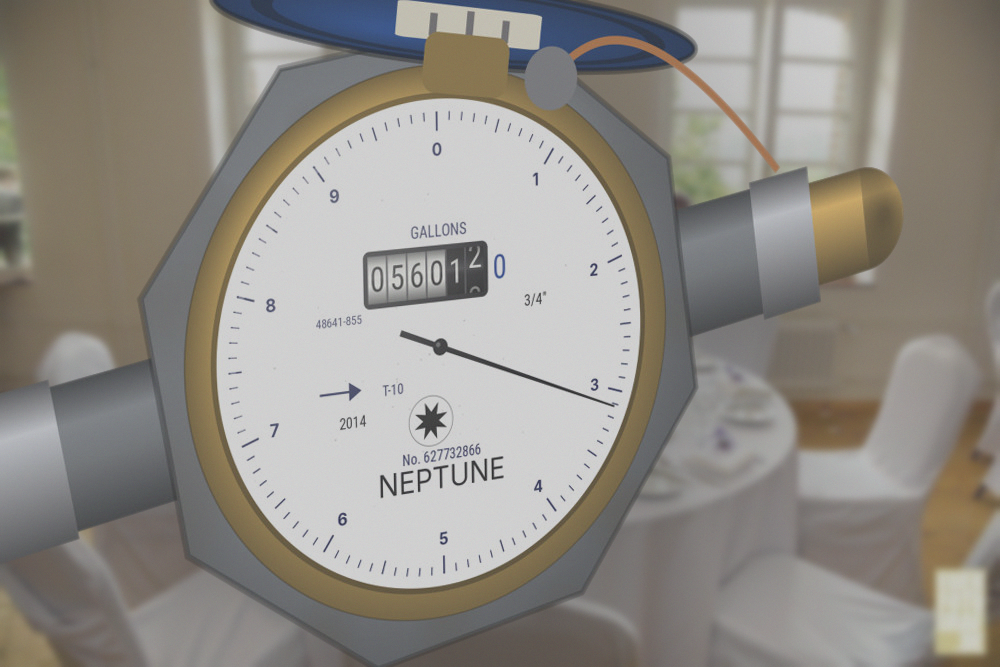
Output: 560123.1 gal
